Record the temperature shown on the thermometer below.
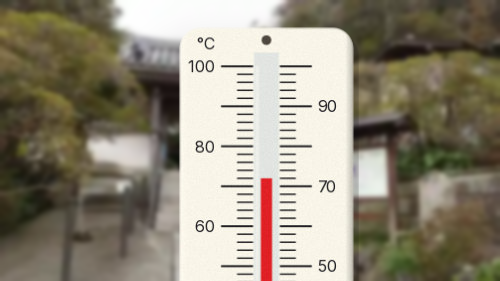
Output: 72 °C
